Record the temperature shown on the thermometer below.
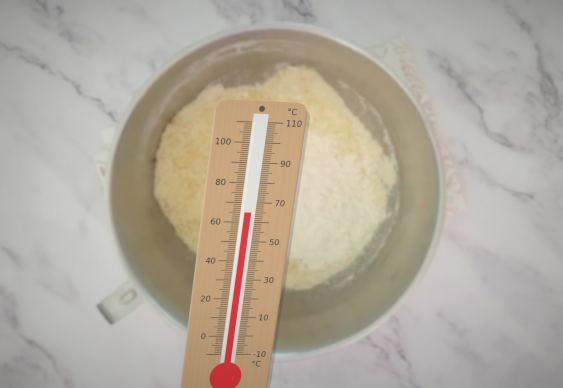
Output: 65 °C
